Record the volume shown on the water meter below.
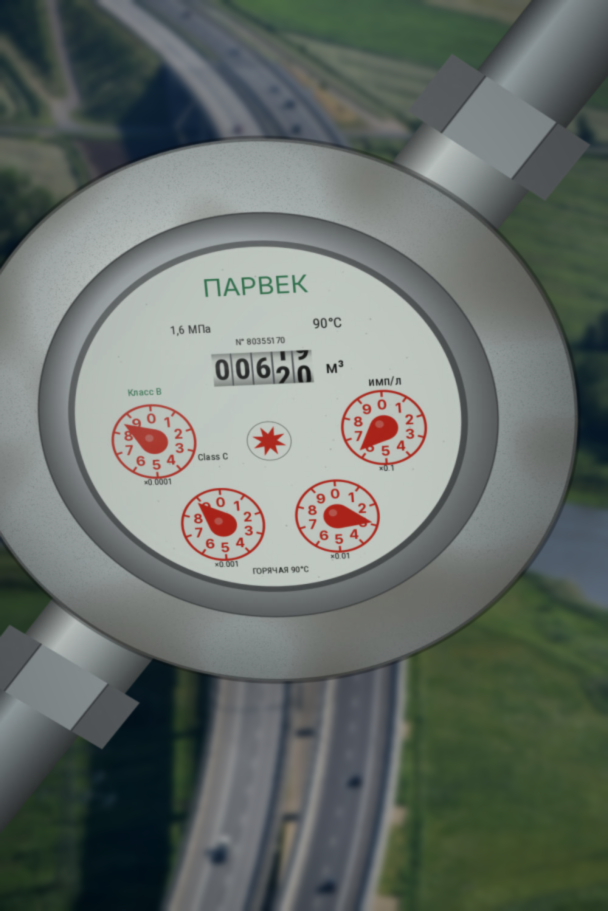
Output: 619.6288 m³
